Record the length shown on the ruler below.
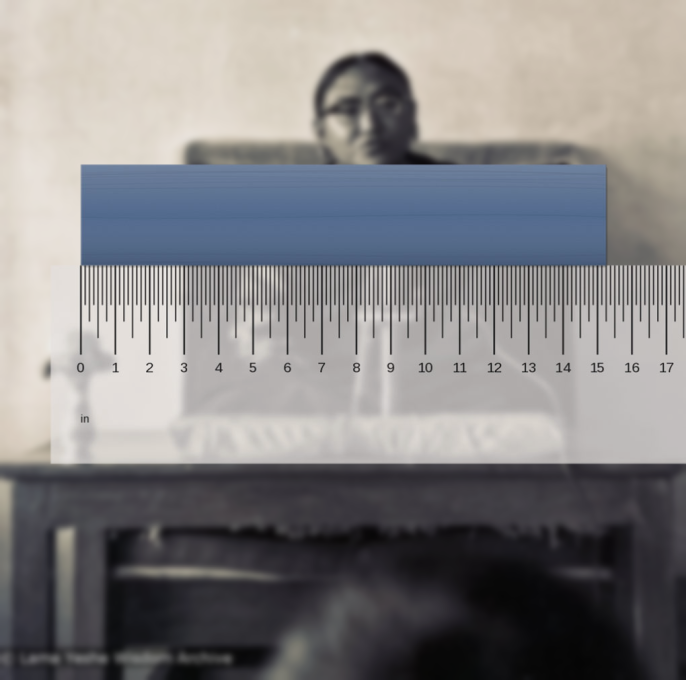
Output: 15.25 in
